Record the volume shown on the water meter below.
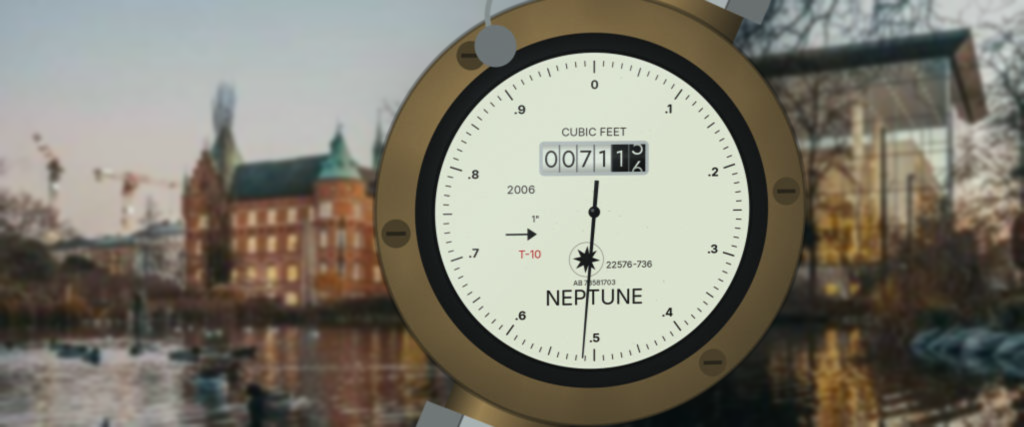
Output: 7115.51 ft³
